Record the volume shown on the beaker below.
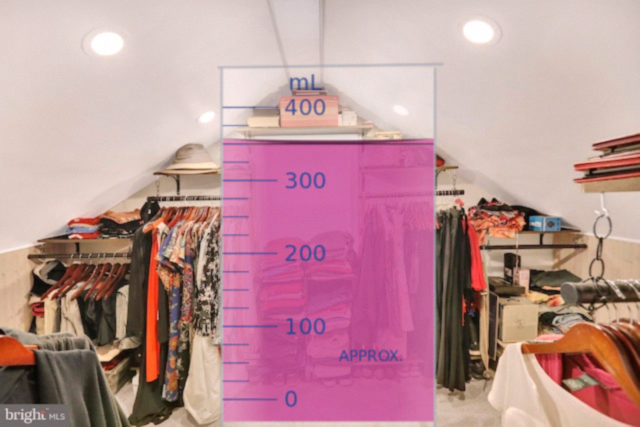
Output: 350 mL
